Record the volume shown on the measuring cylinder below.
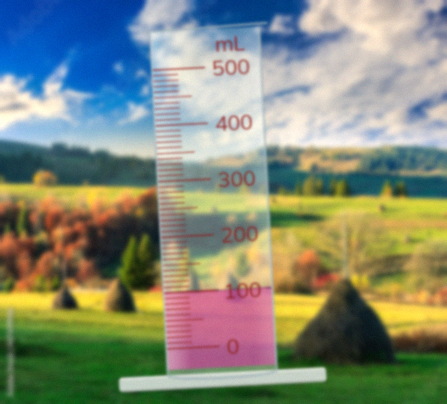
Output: 100 mL
